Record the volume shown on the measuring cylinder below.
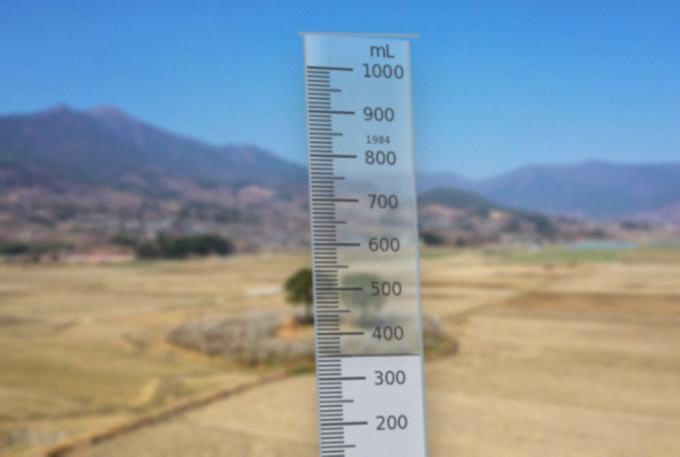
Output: 350 mL
